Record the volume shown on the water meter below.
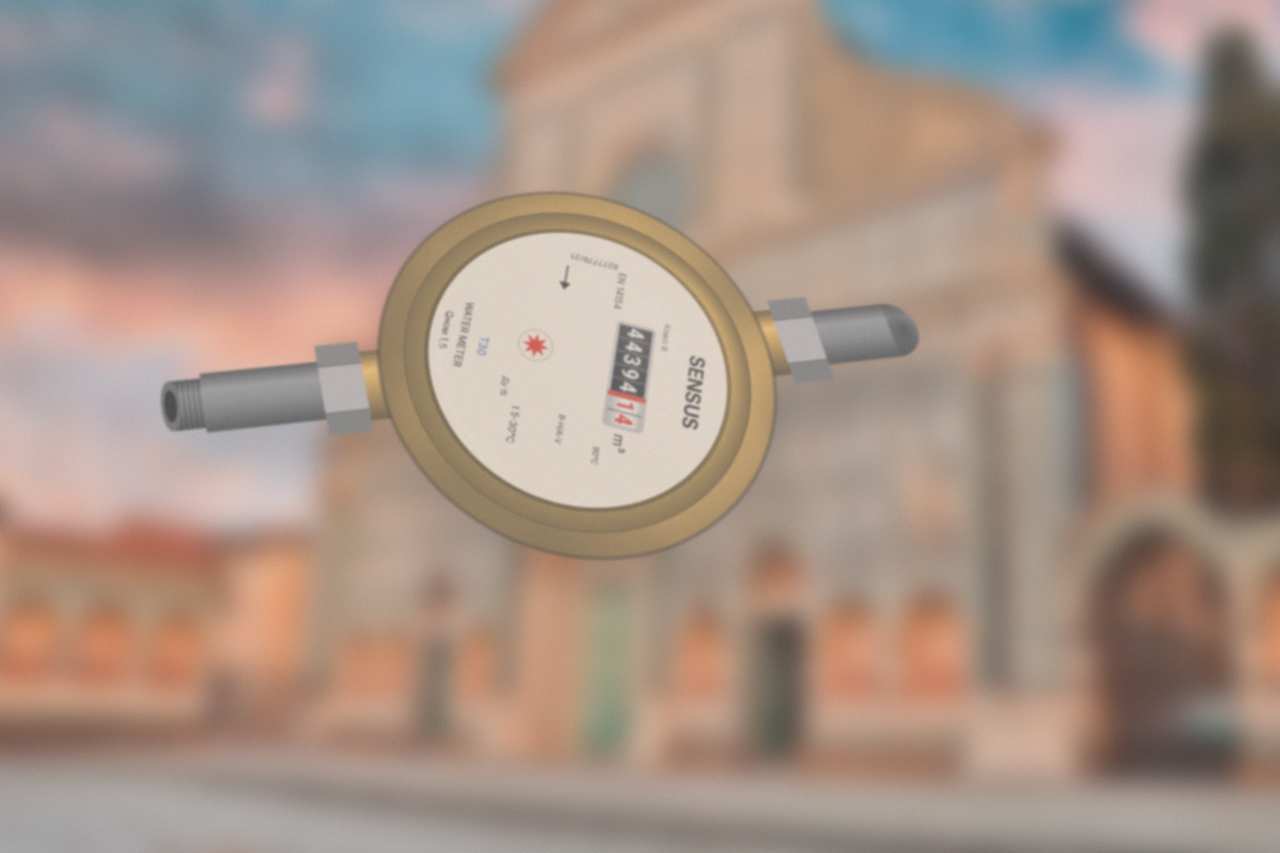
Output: 44394.14 m³
